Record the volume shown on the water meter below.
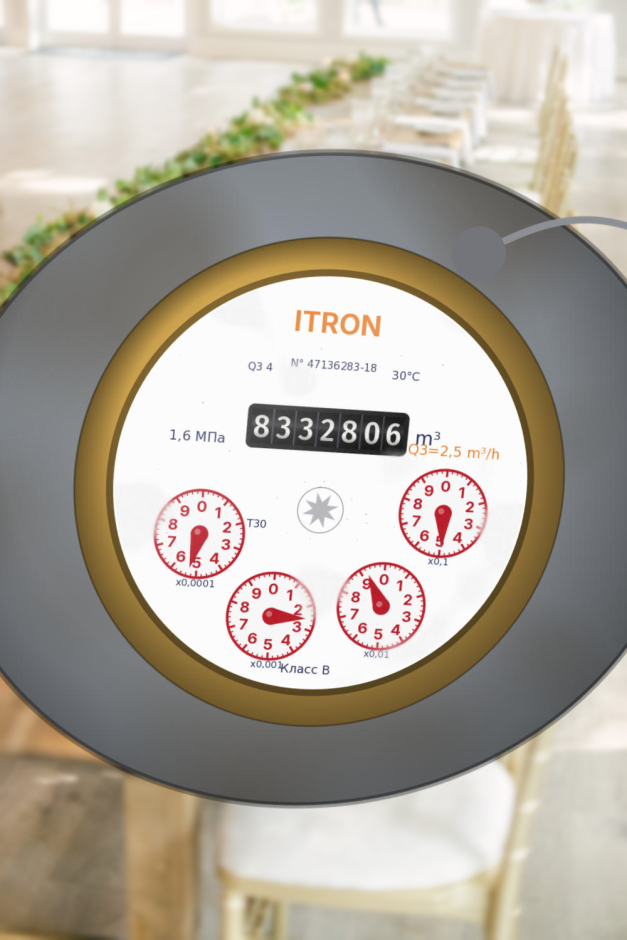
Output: 8332806.4925 m³
